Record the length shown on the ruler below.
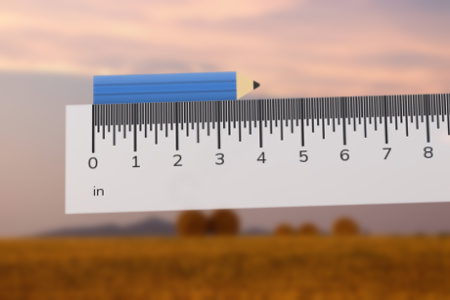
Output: 4 in
